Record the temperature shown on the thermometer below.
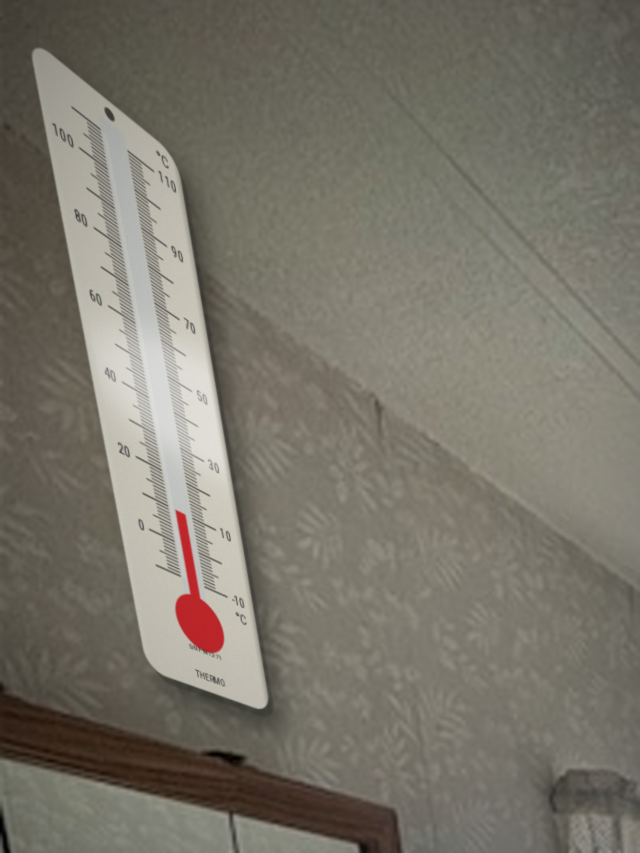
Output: 10 °C
